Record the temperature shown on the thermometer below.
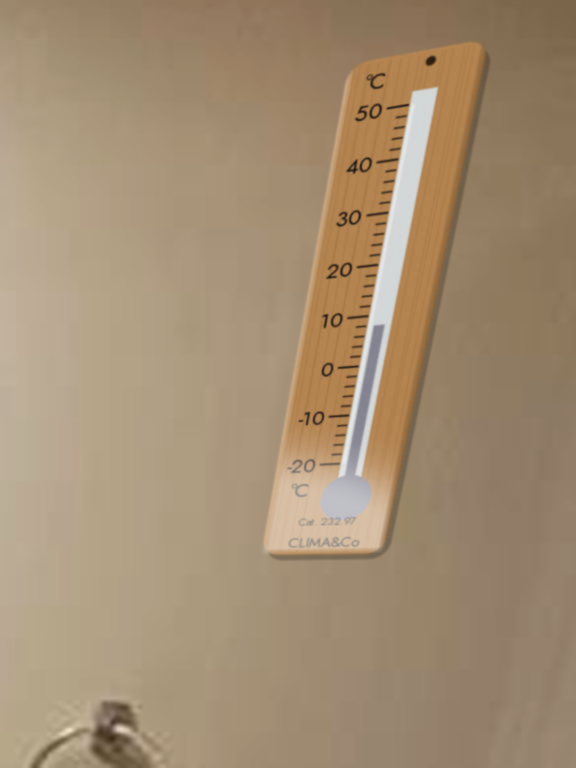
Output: 8 °C
